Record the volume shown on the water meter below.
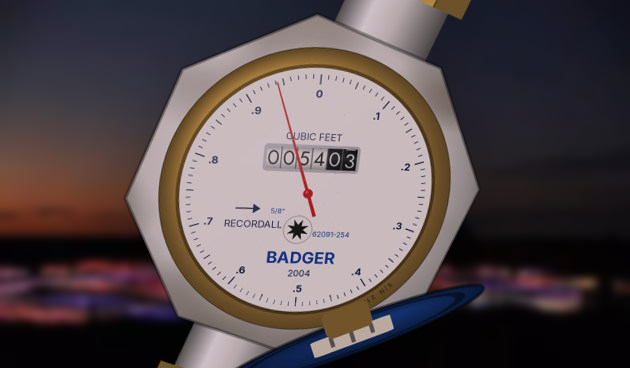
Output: 5402.94 ft³
